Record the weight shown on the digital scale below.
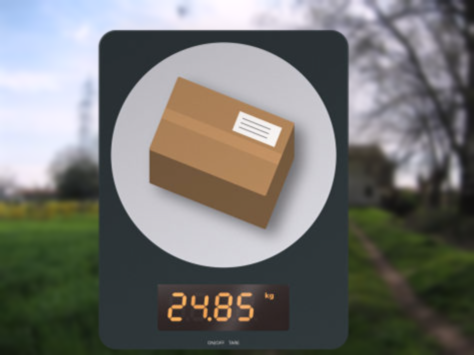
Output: 24.85 kg
